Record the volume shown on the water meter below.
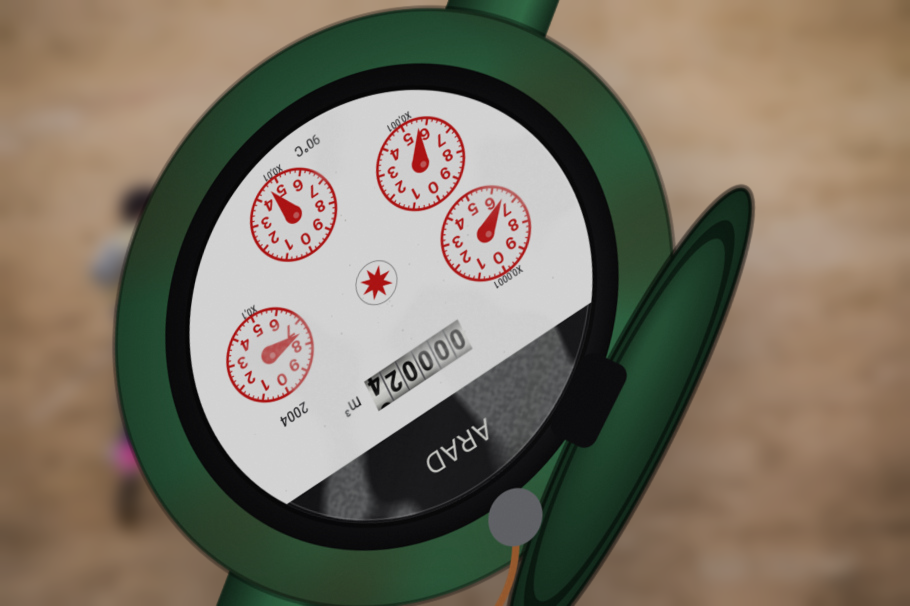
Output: 23.7456 m³
